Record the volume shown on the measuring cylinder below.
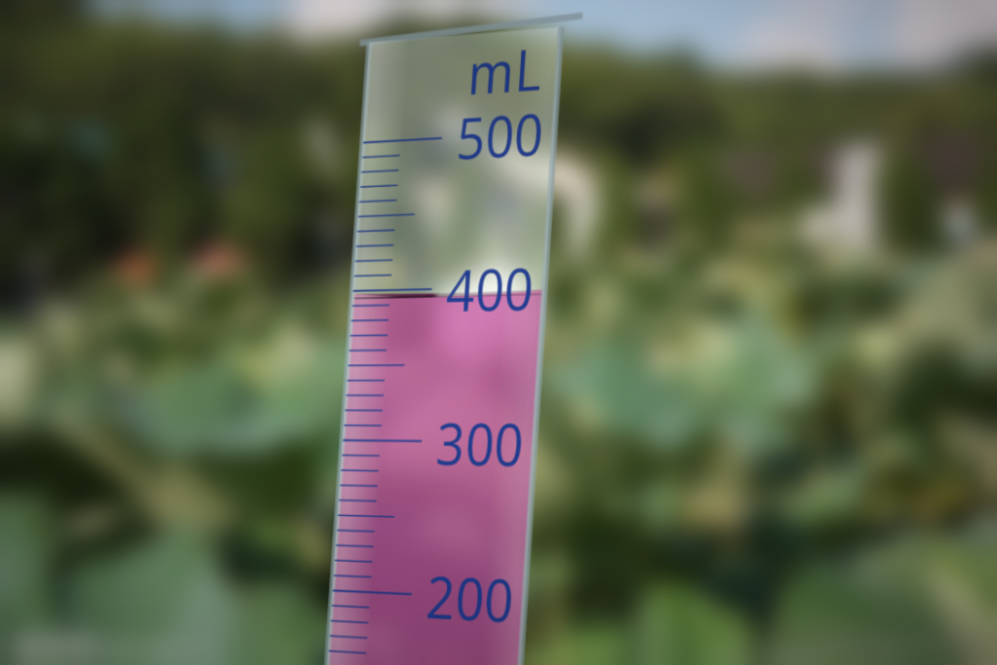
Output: 395 mL
